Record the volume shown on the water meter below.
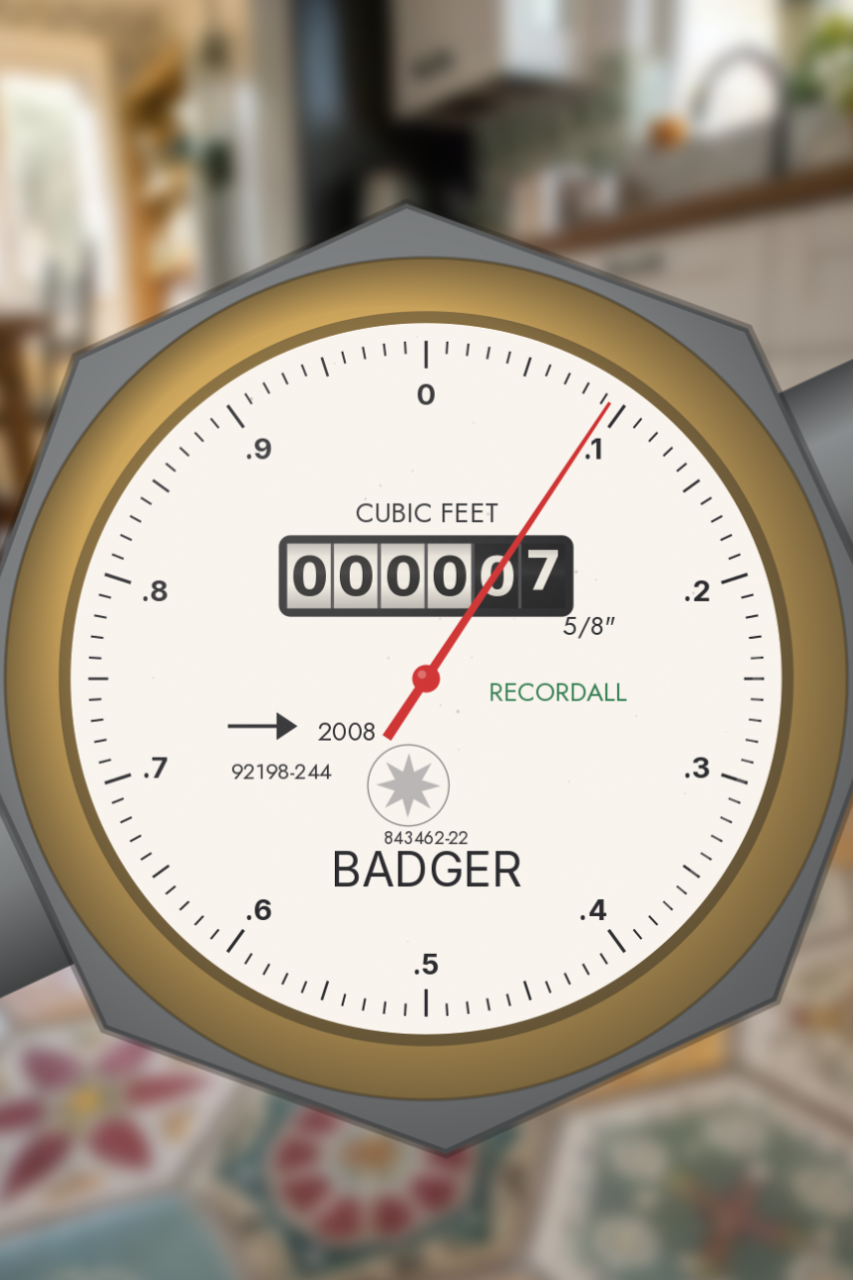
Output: 7.09 ft³
